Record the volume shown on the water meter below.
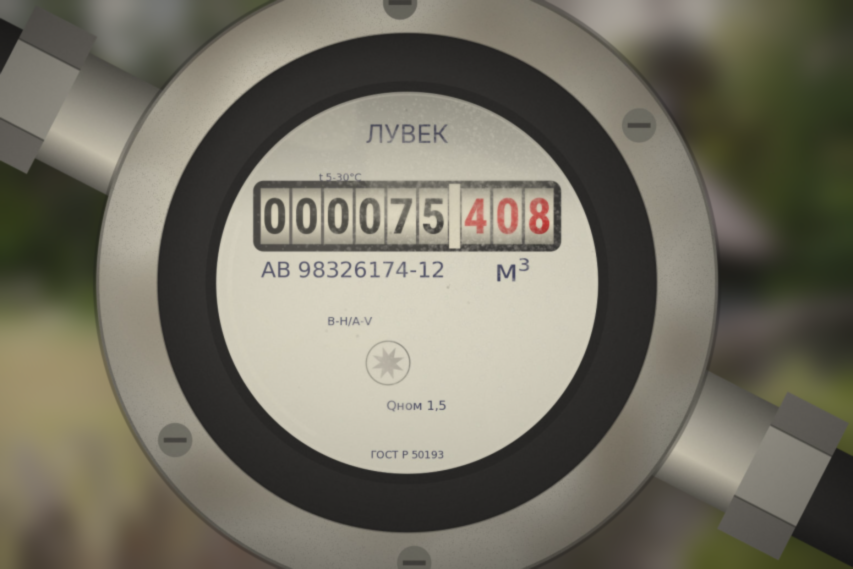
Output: 75.408 m³
